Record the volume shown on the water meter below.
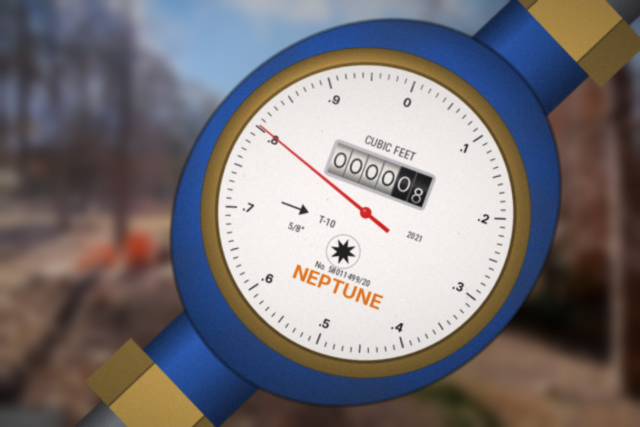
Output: 7.80 ft³
